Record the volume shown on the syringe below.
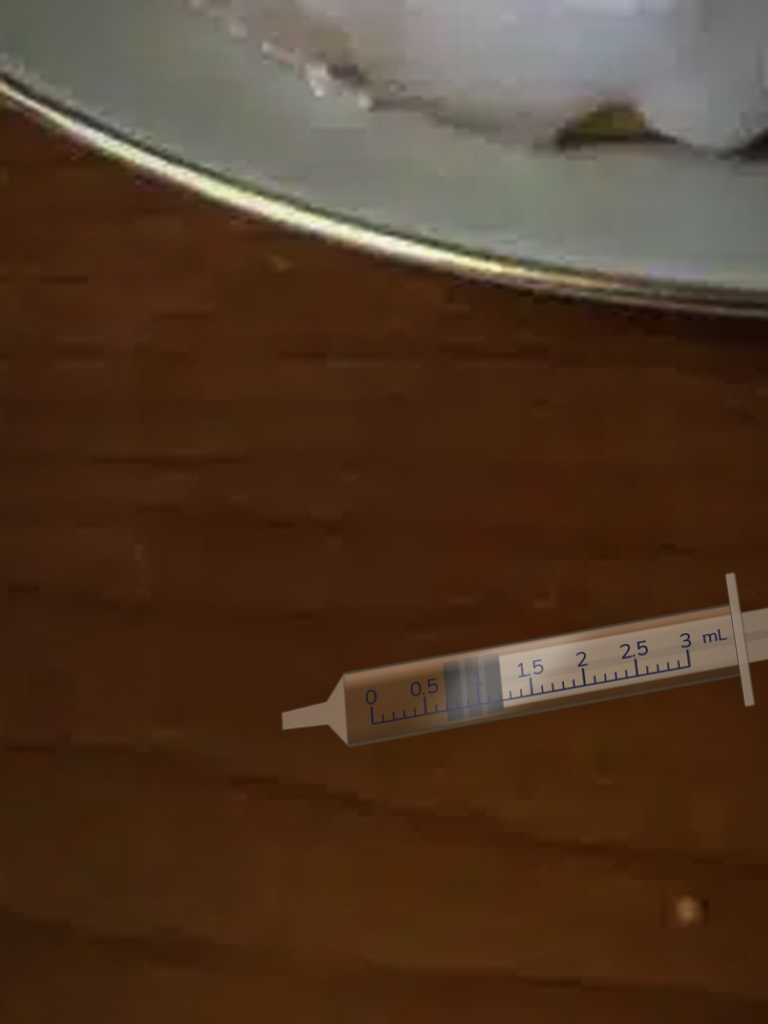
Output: 0.7 mL
